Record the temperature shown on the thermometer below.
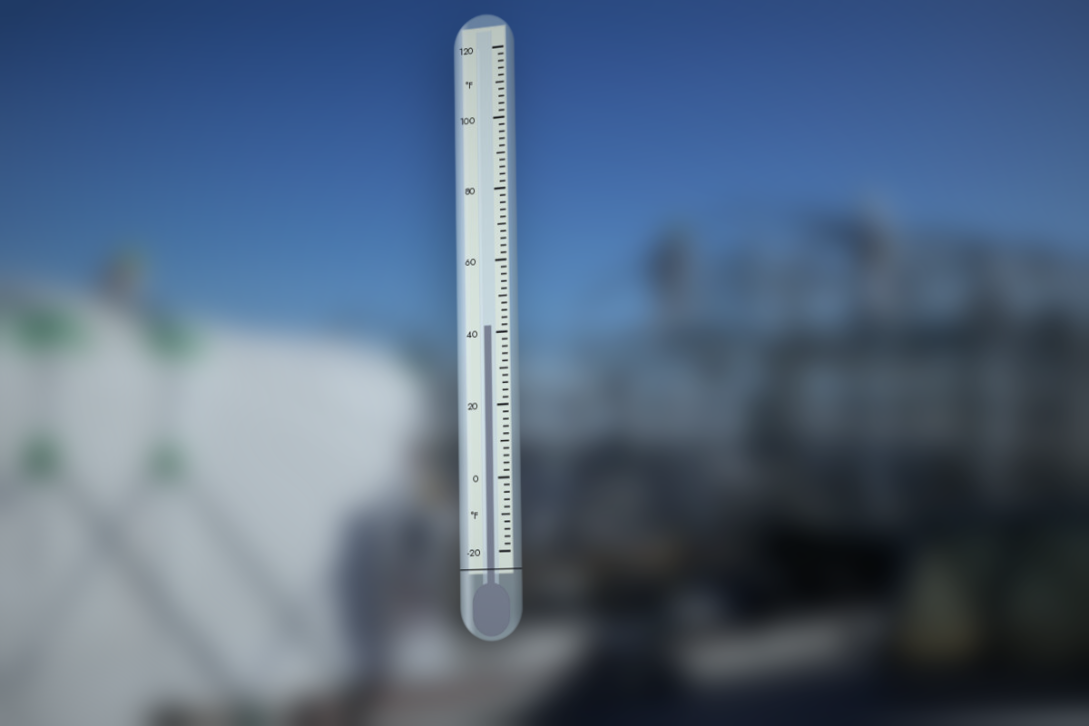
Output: 42 °F
